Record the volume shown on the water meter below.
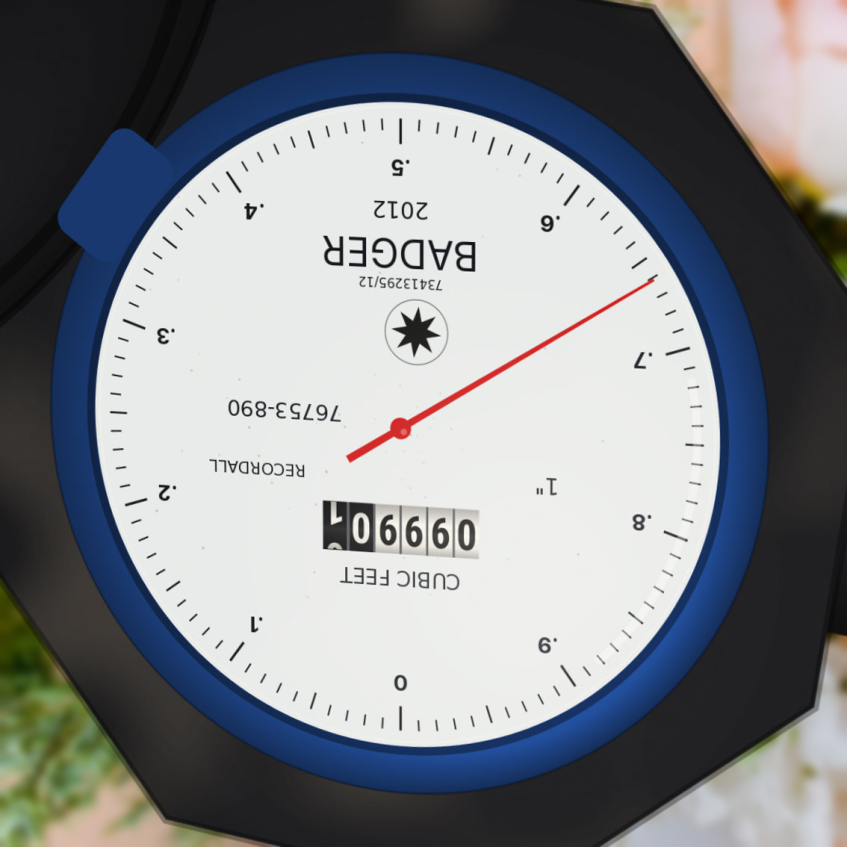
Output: 99900.66 ft³
